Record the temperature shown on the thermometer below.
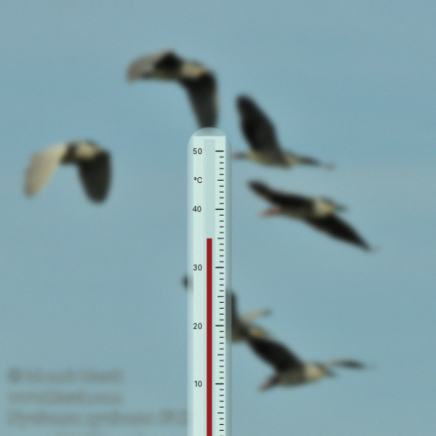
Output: 35 °C
